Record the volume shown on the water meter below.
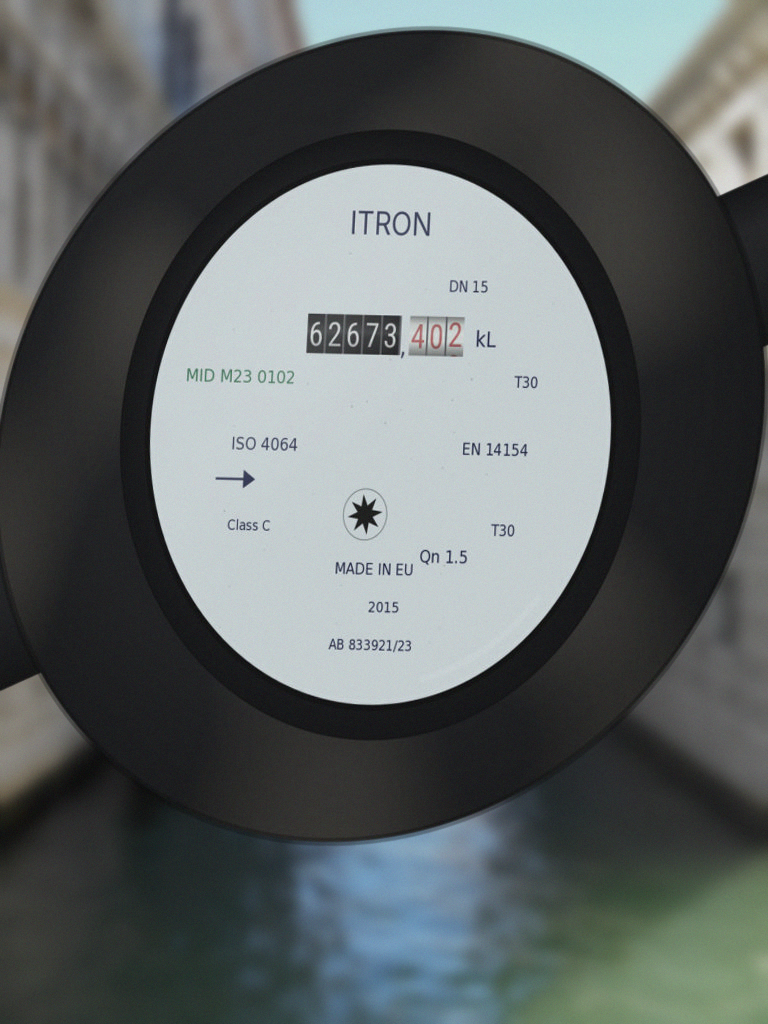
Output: 62673.402 kL
